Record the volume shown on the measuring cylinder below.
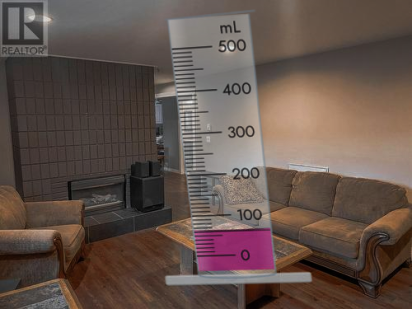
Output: 60 mL
